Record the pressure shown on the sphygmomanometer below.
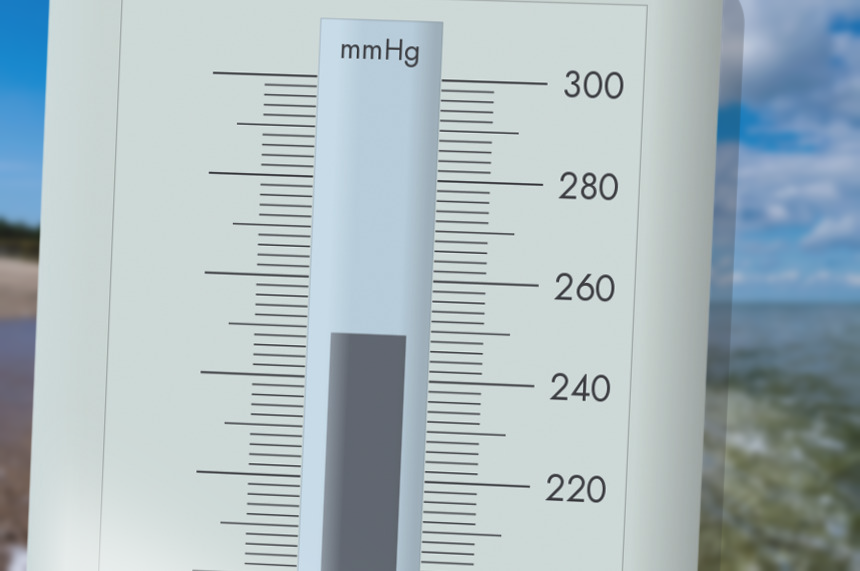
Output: 249 mmHg
